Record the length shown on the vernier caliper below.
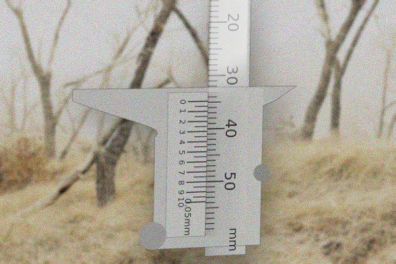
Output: 34.8 mm
